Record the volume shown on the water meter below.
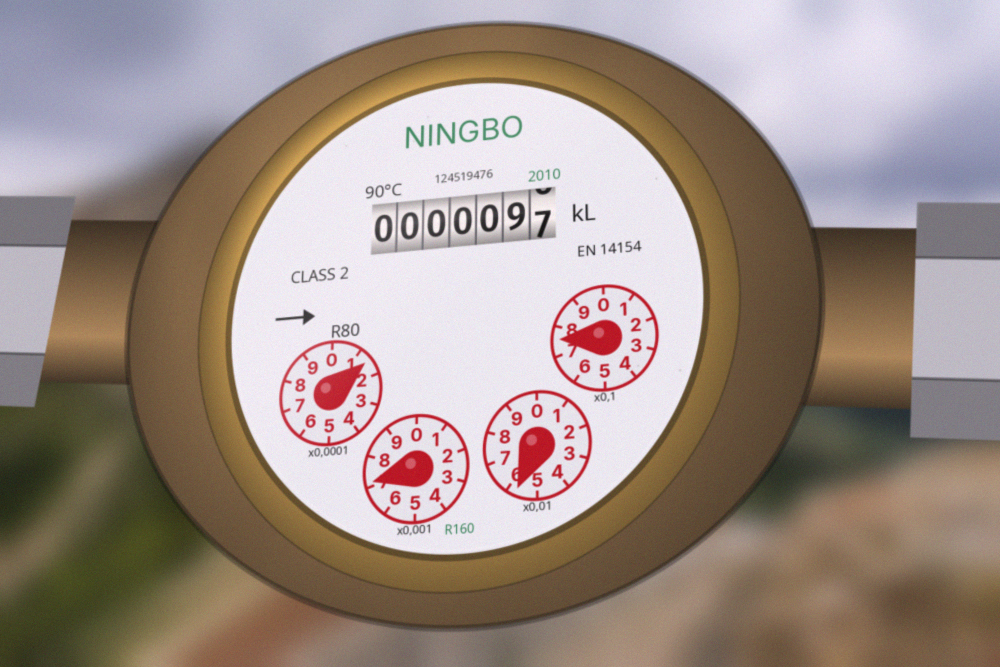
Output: 96.7571 kL
